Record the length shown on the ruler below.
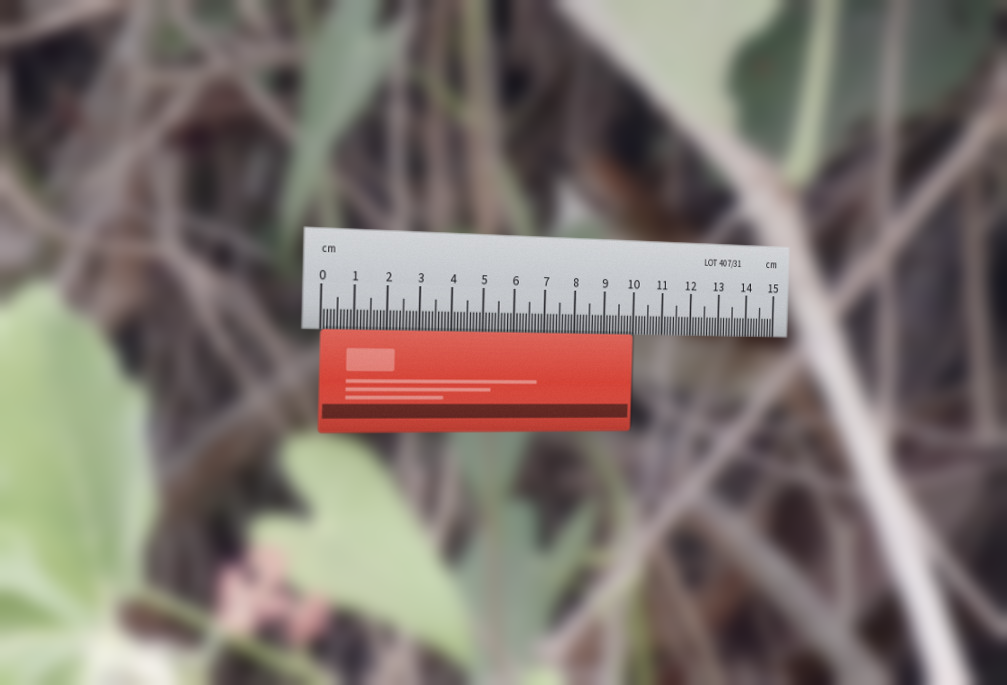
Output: 10 cm
